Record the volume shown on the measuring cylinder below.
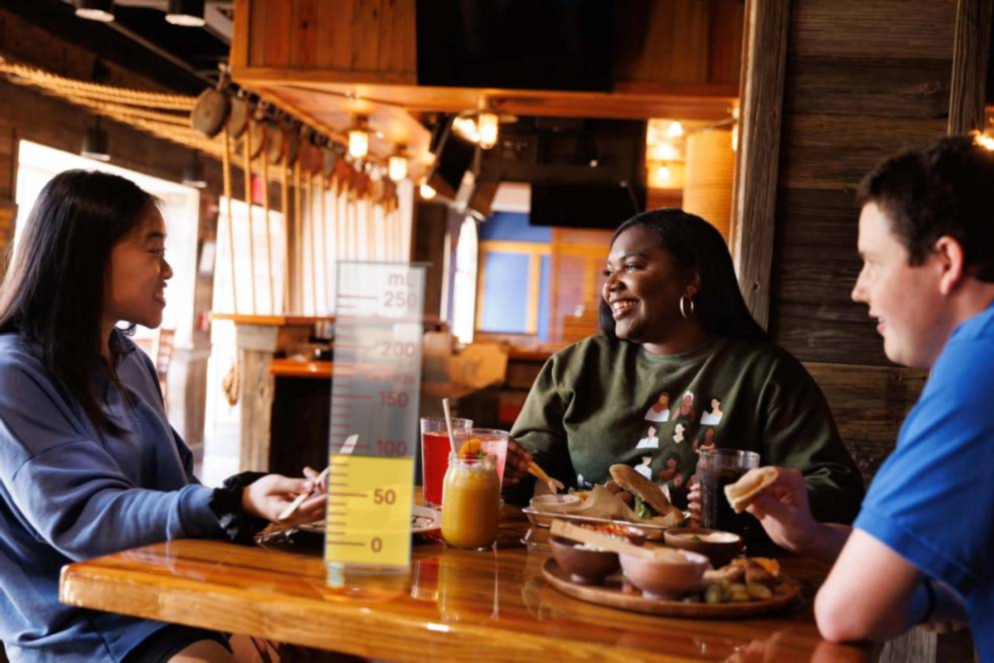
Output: 90 mL
